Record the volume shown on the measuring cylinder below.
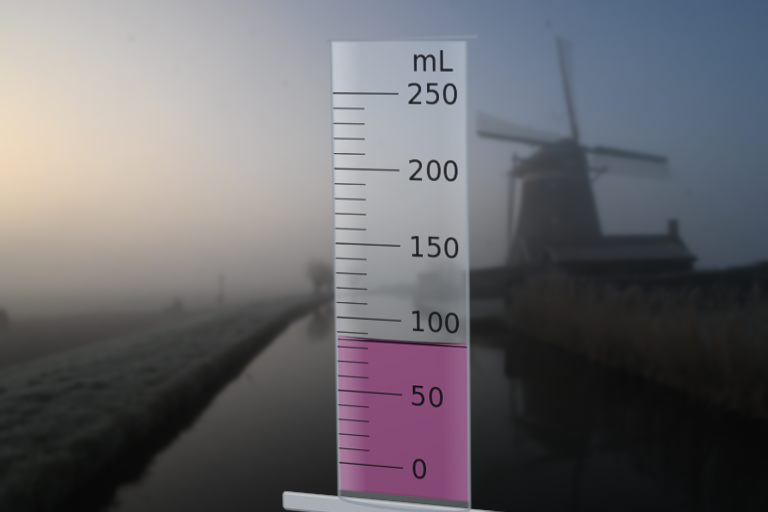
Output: 85 mL
